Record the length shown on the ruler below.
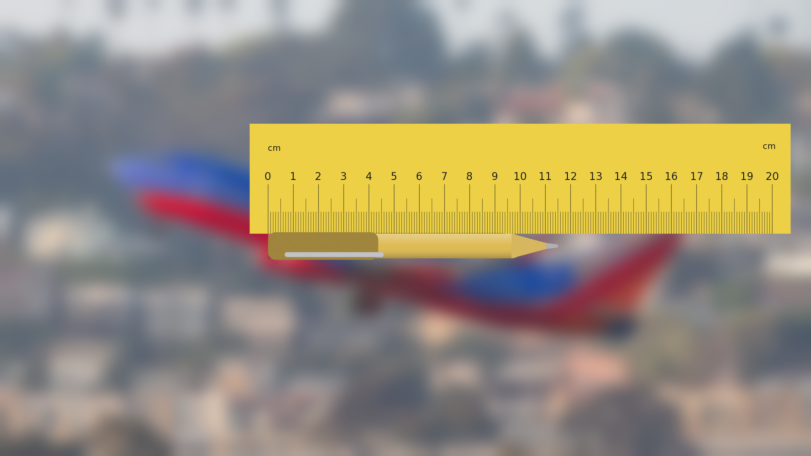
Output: 11.5 cm
